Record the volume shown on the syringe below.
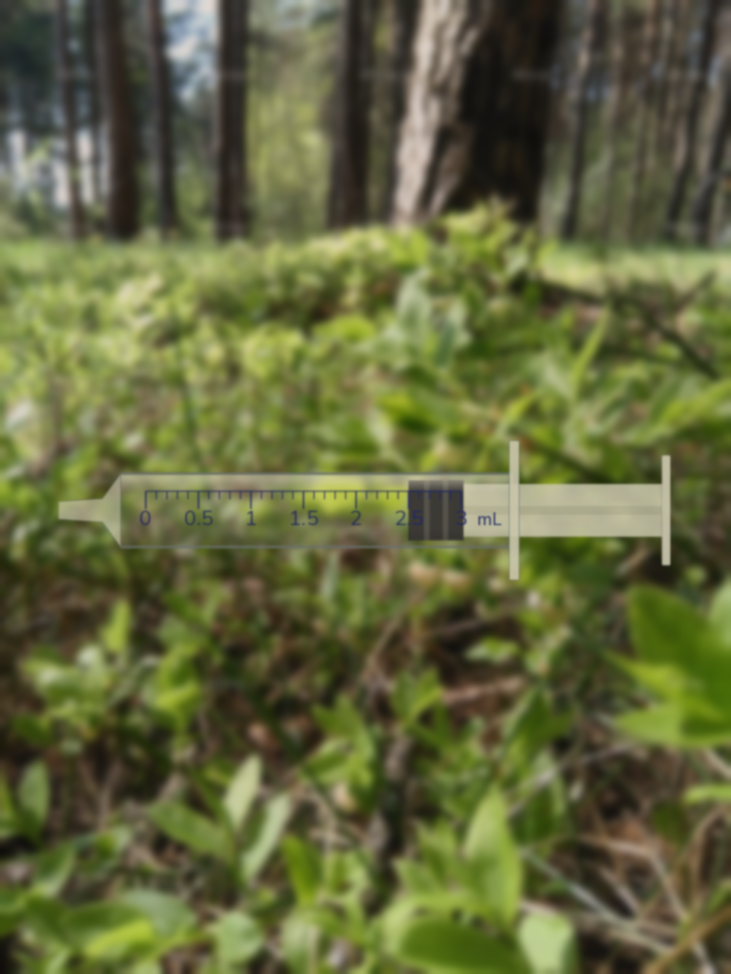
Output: 2.5 mL
